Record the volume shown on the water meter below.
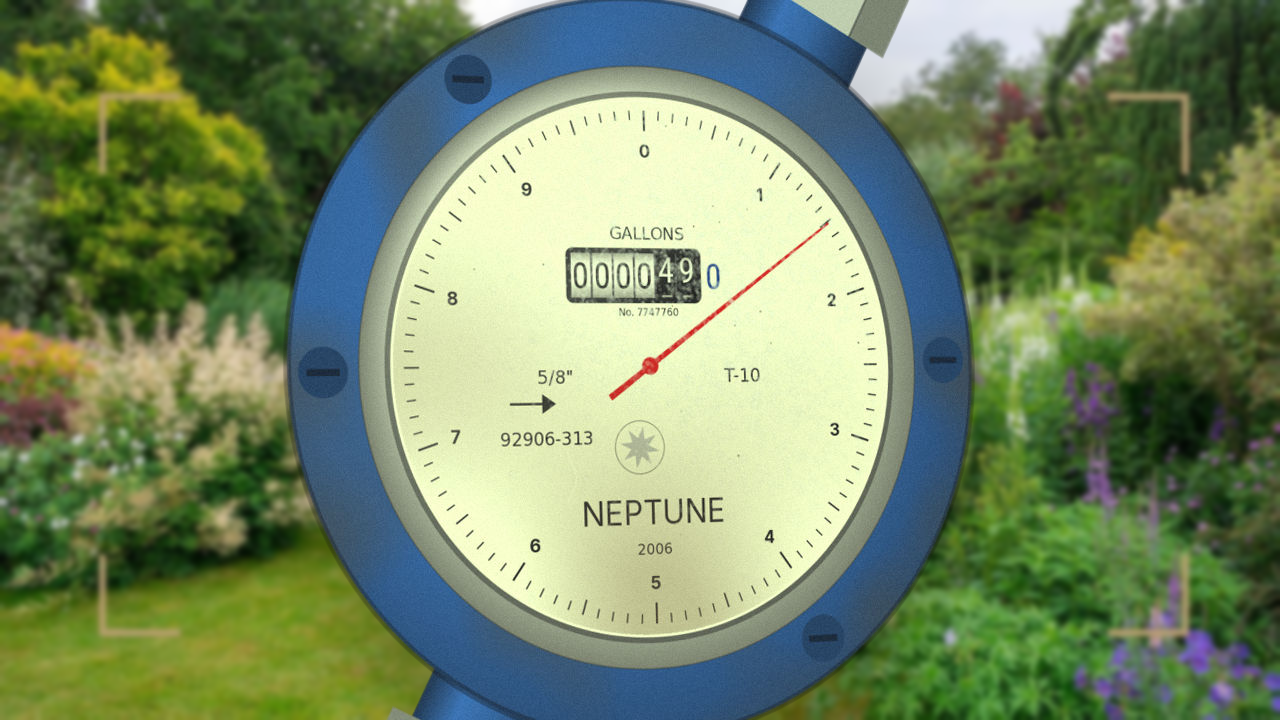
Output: 491.5 gal
